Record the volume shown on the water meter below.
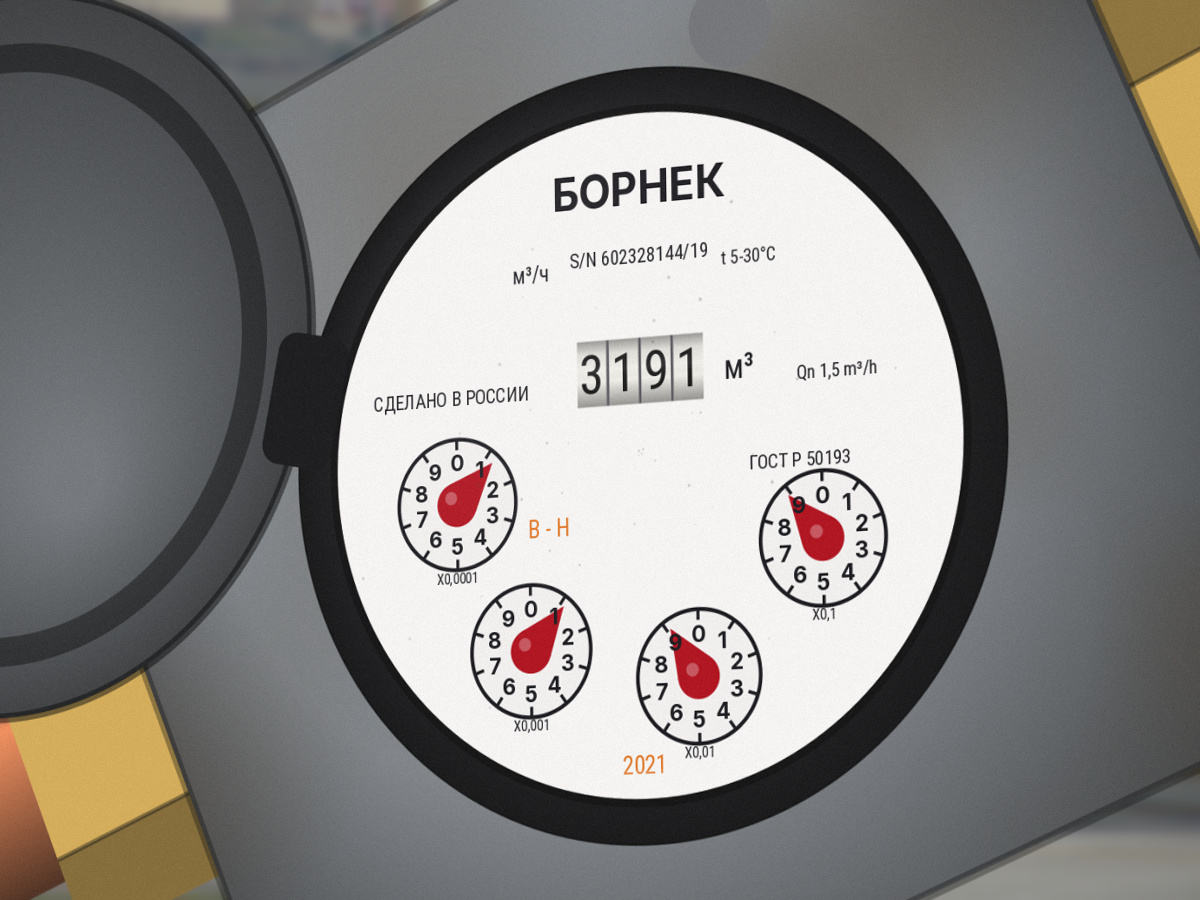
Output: 3191.8911 m³
